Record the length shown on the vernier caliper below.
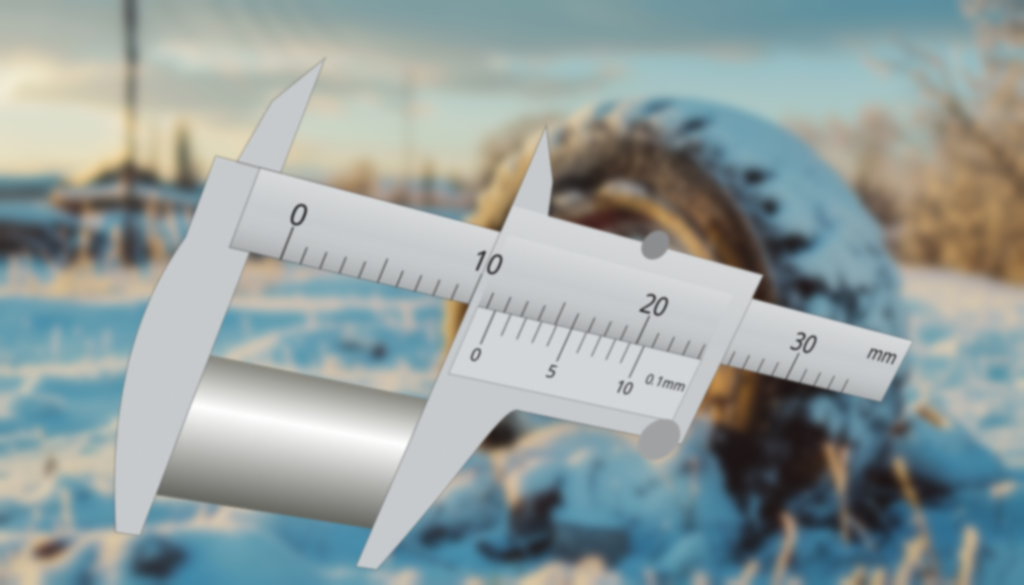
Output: 11.5 mm
